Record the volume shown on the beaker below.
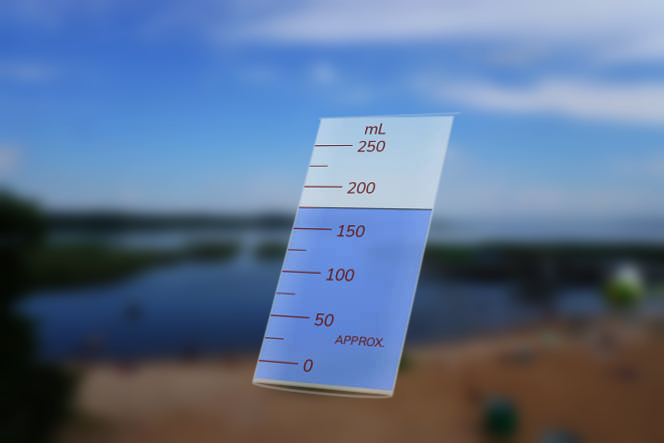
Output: 175 mL
